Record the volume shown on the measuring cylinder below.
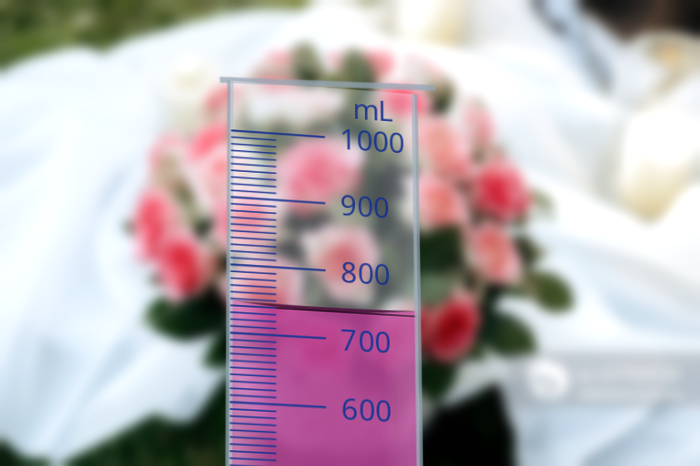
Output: 740 mL
